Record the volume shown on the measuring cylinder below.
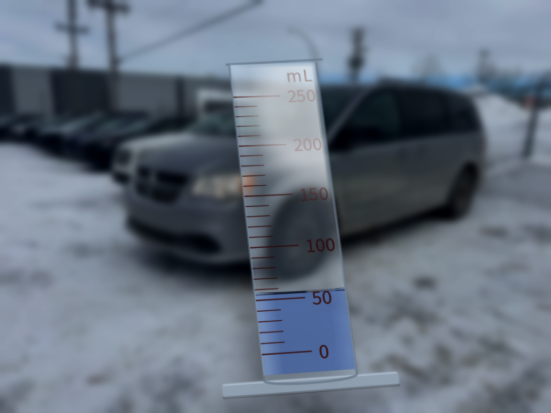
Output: 55 mL
